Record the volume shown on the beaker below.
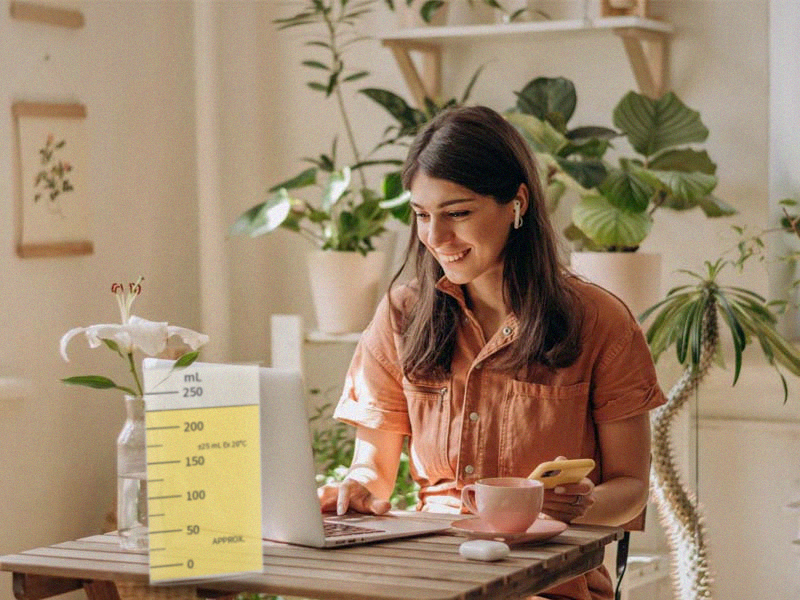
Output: 225 mL
